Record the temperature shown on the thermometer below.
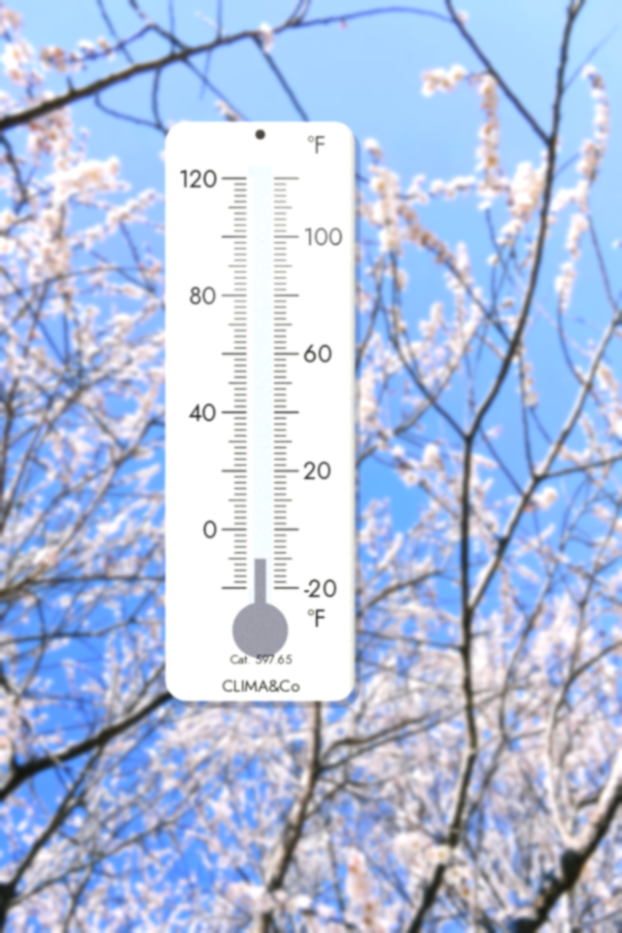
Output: -10 °F
